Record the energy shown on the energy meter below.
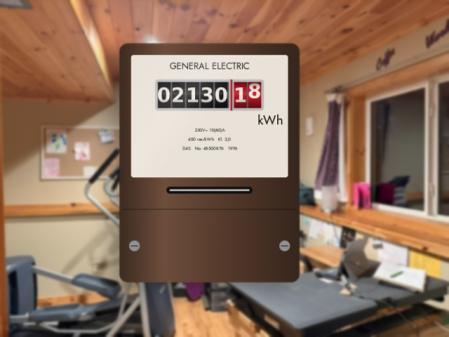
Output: 2130.18 kWh
